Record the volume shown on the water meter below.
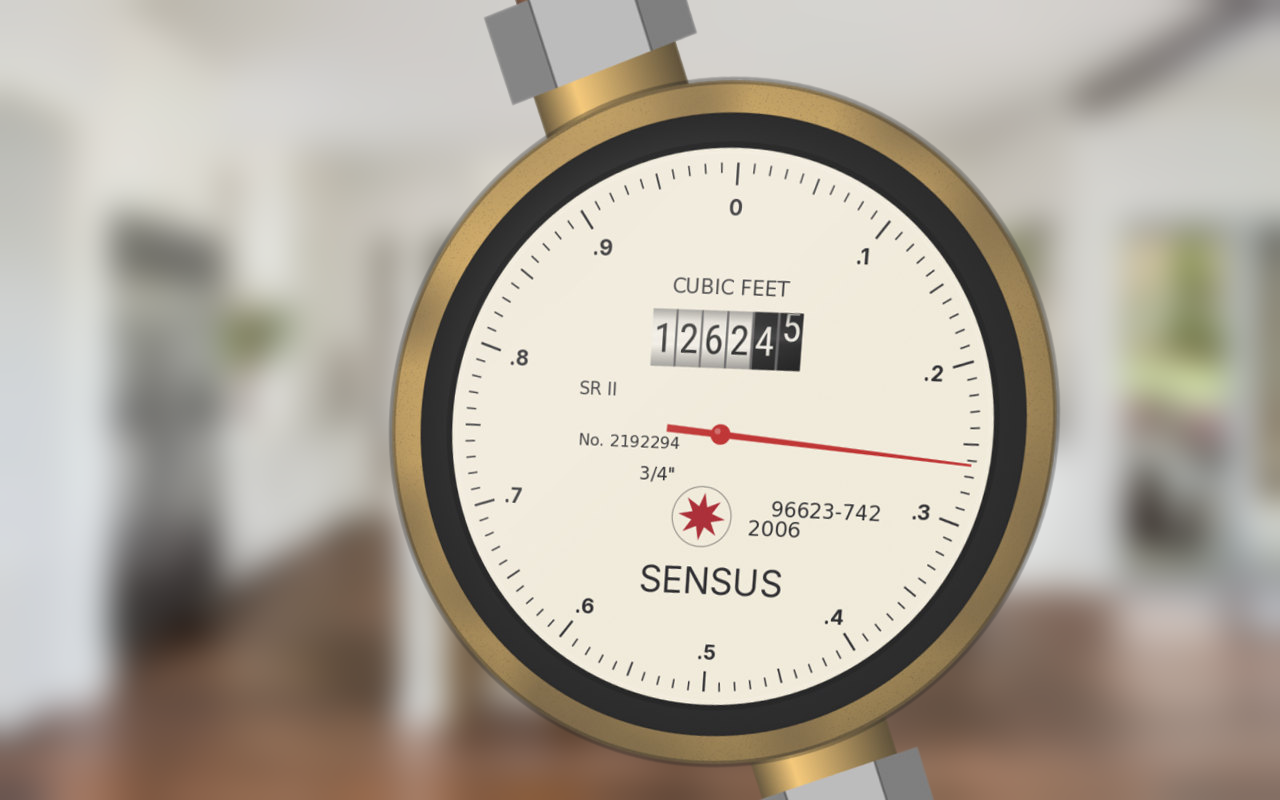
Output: 126245.26 ft³
